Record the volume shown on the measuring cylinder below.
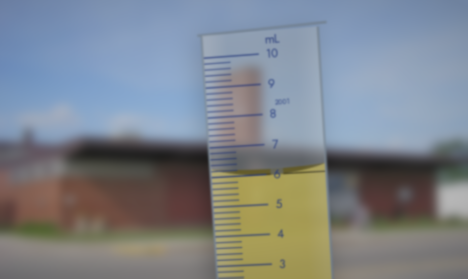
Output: 6 mL
